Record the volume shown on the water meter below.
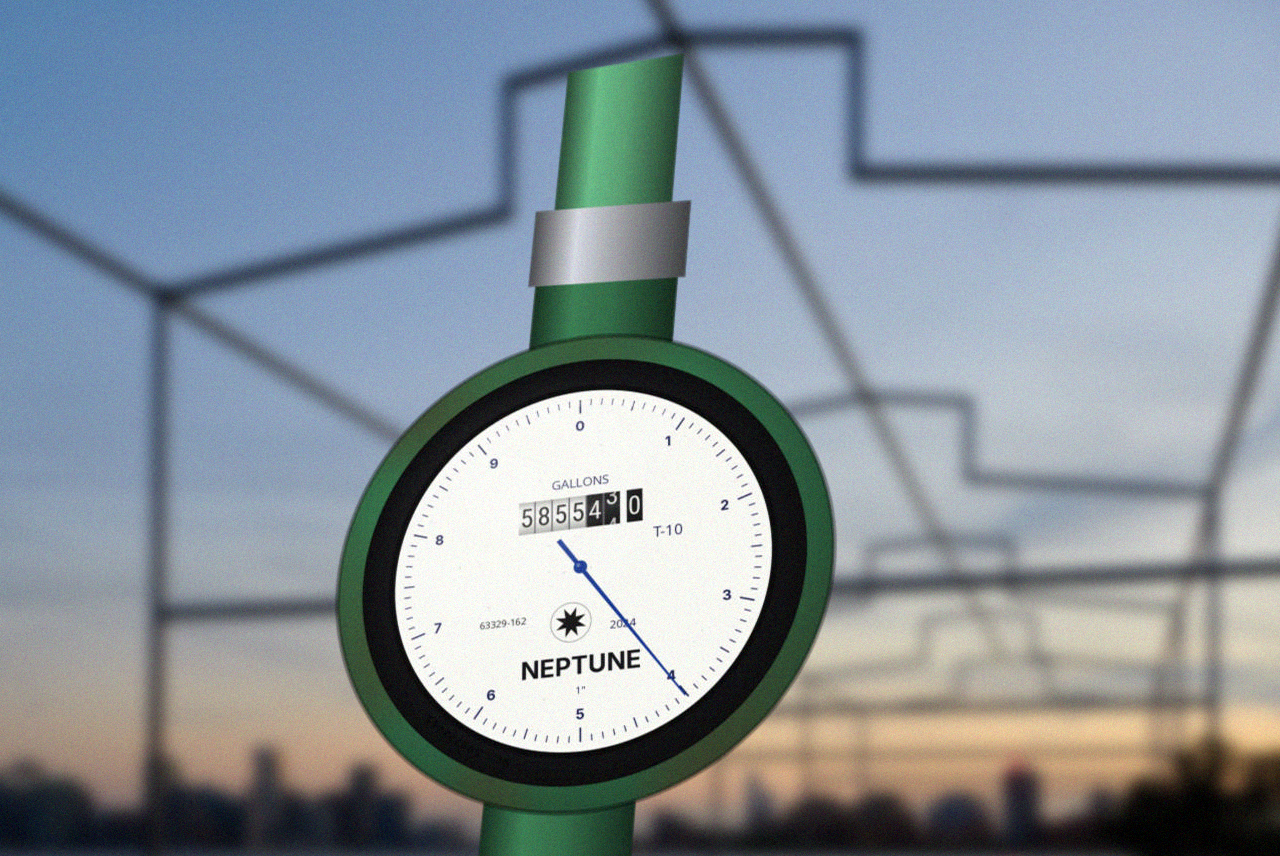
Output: 5855434.0 gal
